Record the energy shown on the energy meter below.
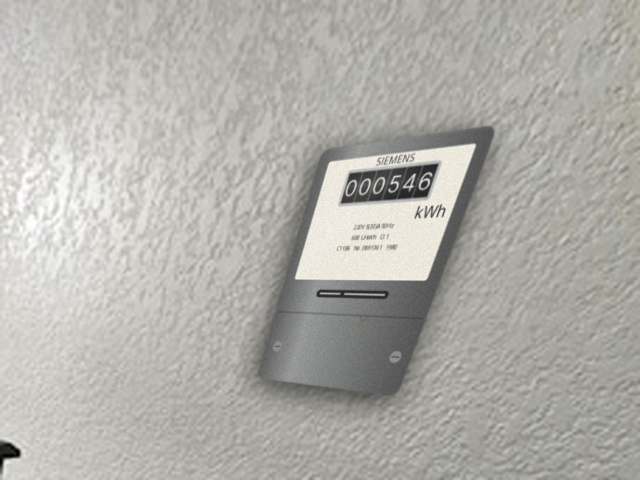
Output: 546 kWh
